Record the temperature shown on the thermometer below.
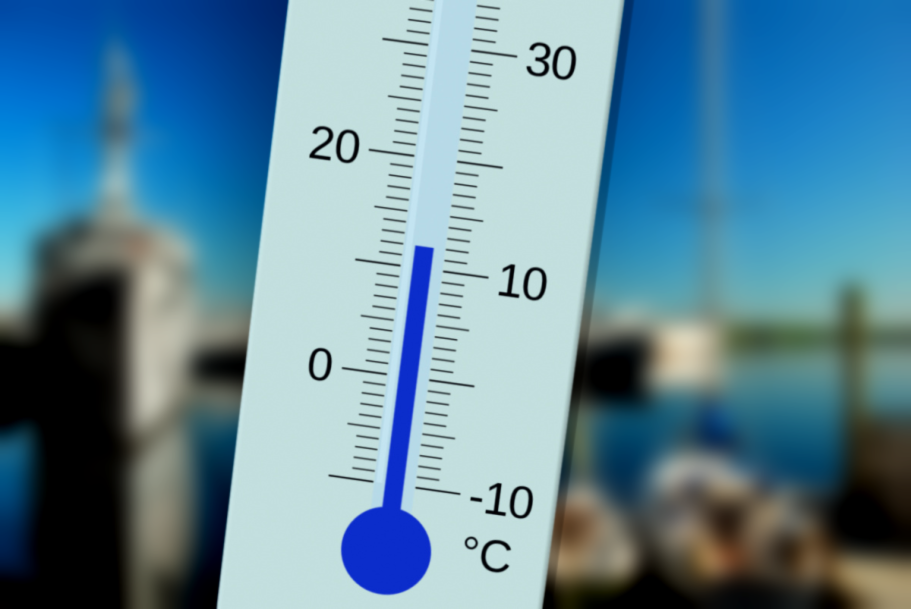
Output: 12 °C
